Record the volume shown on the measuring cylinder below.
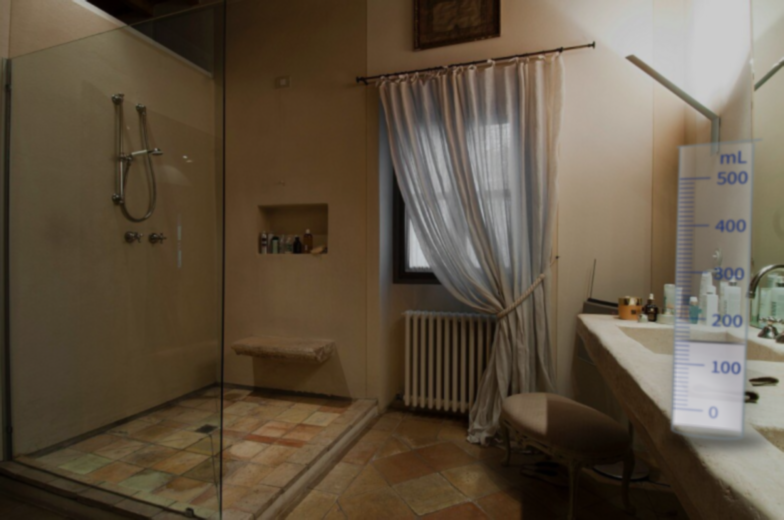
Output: 150 mL
